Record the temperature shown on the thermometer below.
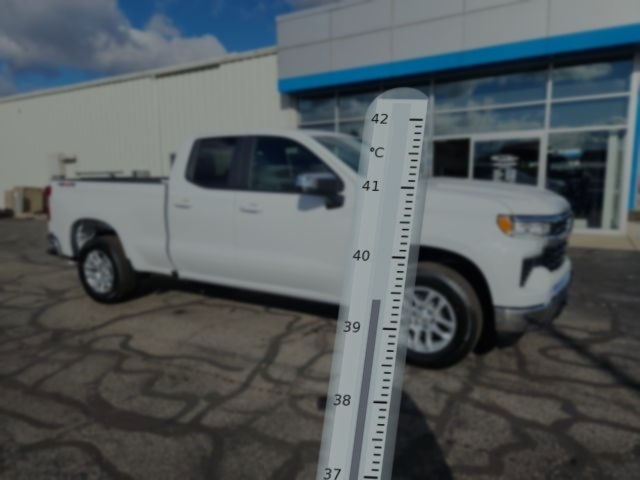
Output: 39.4 °C
